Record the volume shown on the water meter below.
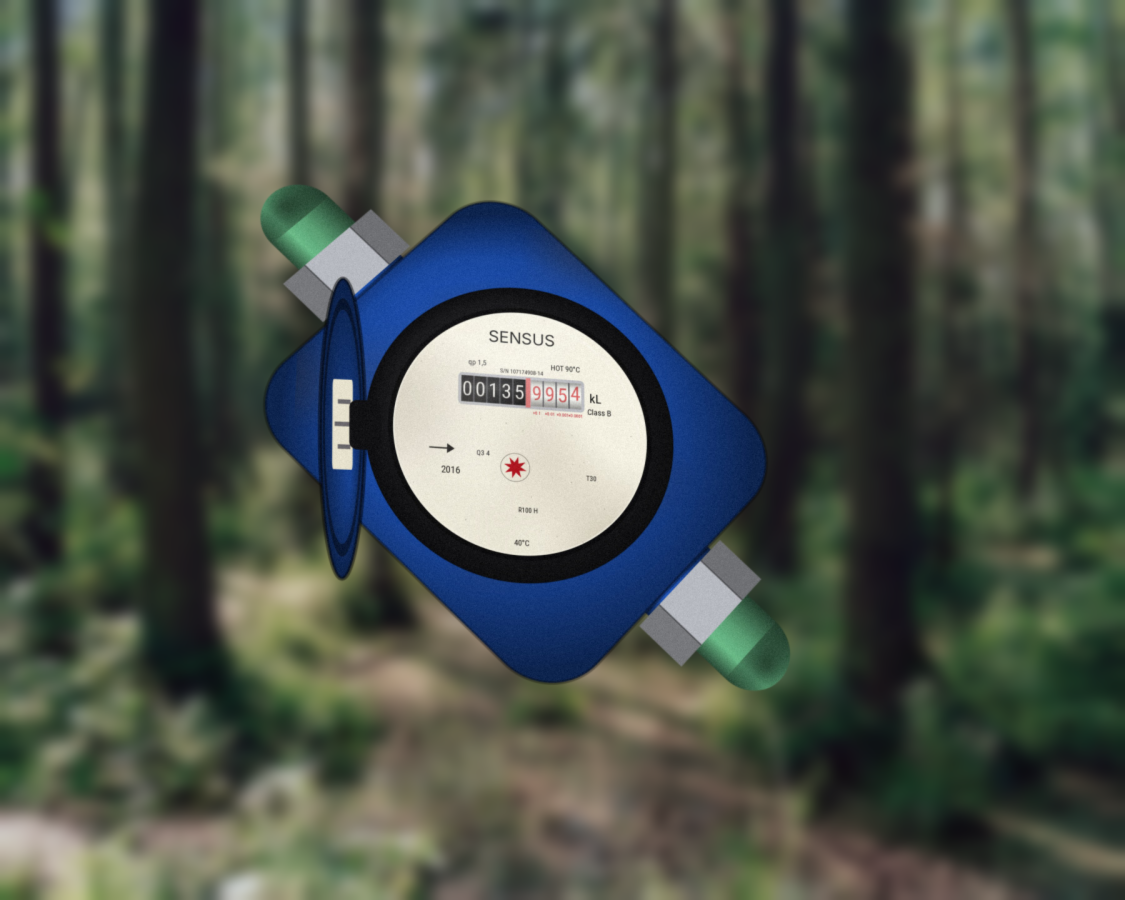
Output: 135.9954 kL
